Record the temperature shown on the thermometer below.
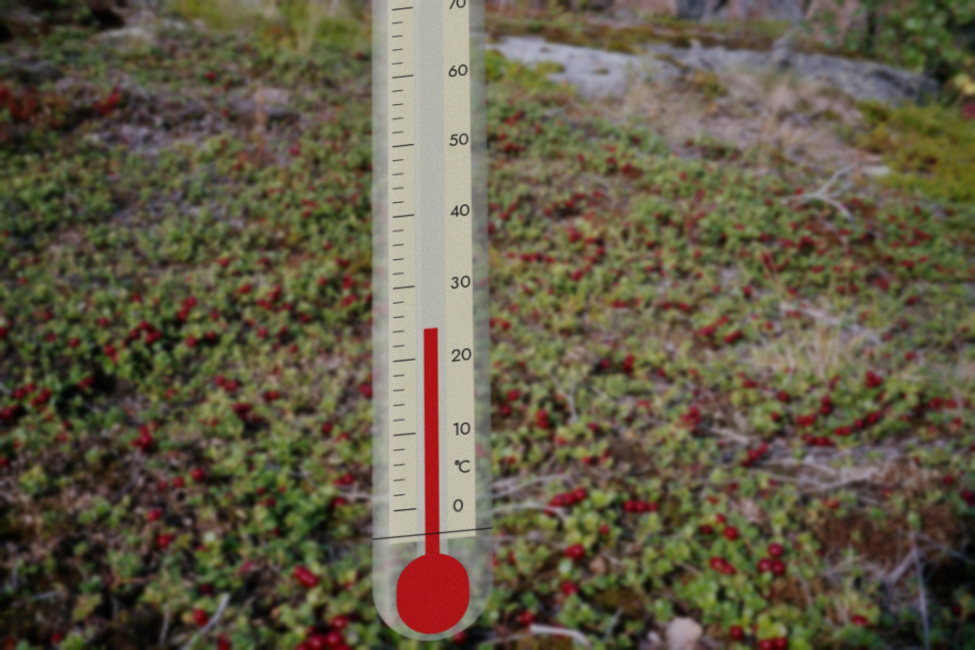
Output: 24 °C
